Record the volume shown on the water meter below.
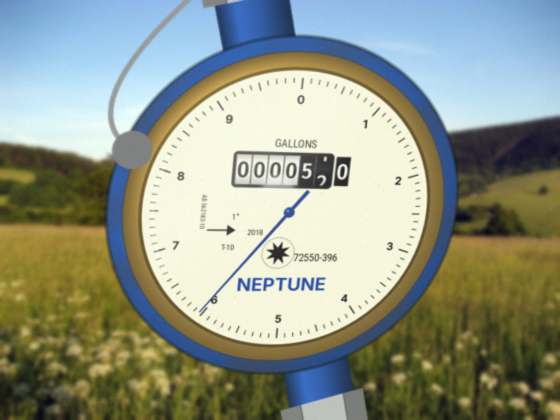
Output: 516.0 gal
